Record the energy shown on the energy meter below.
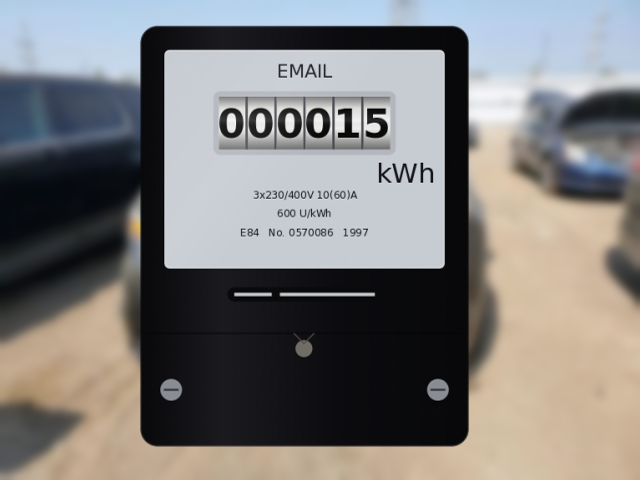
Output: 15 kWh
